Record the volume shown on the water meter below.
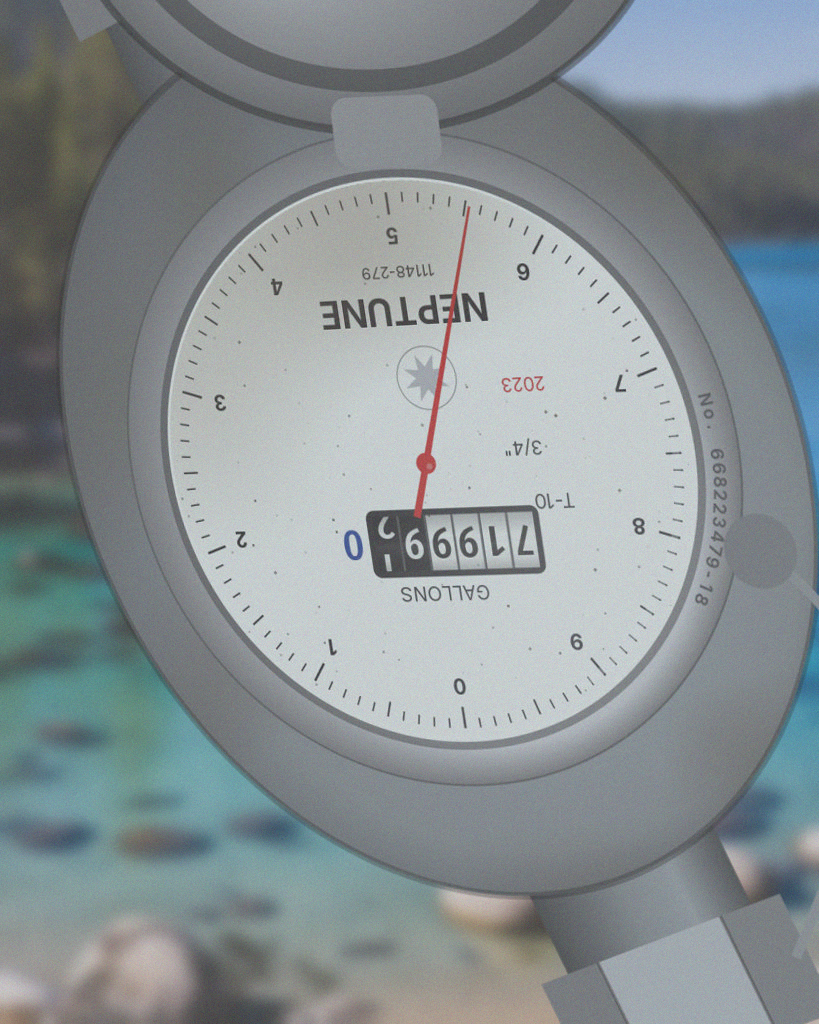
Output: 7199915.5 gal
